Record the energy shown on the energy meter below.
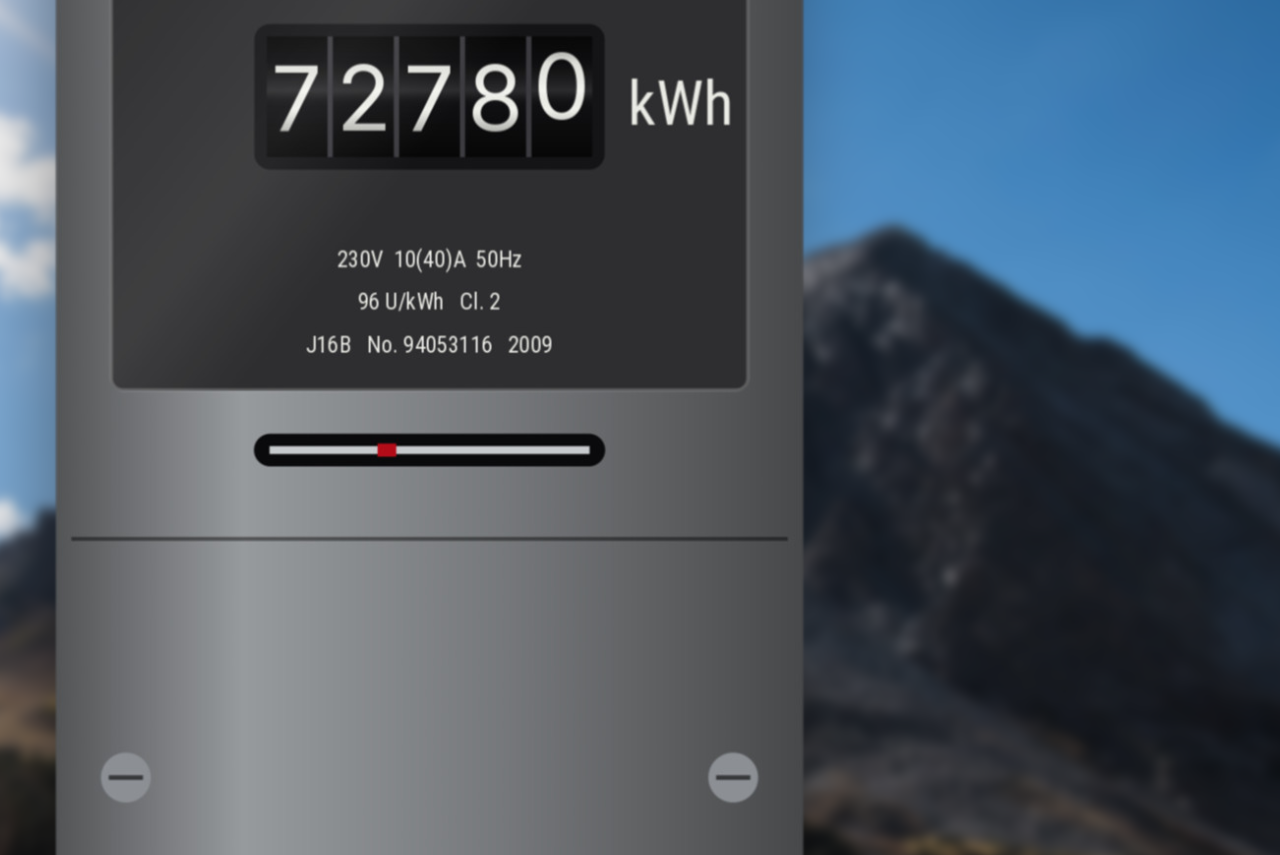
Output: 72780 kWh
